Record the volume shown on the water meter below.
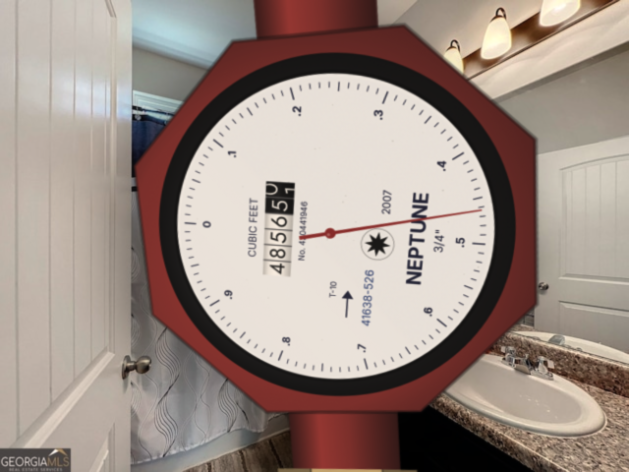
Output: 485650.46 ft³
